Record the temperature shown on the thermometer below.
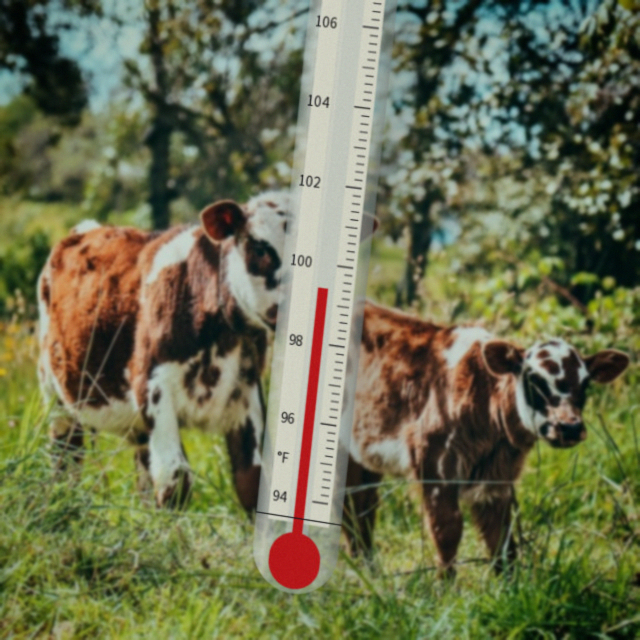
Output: 99.4 °F
